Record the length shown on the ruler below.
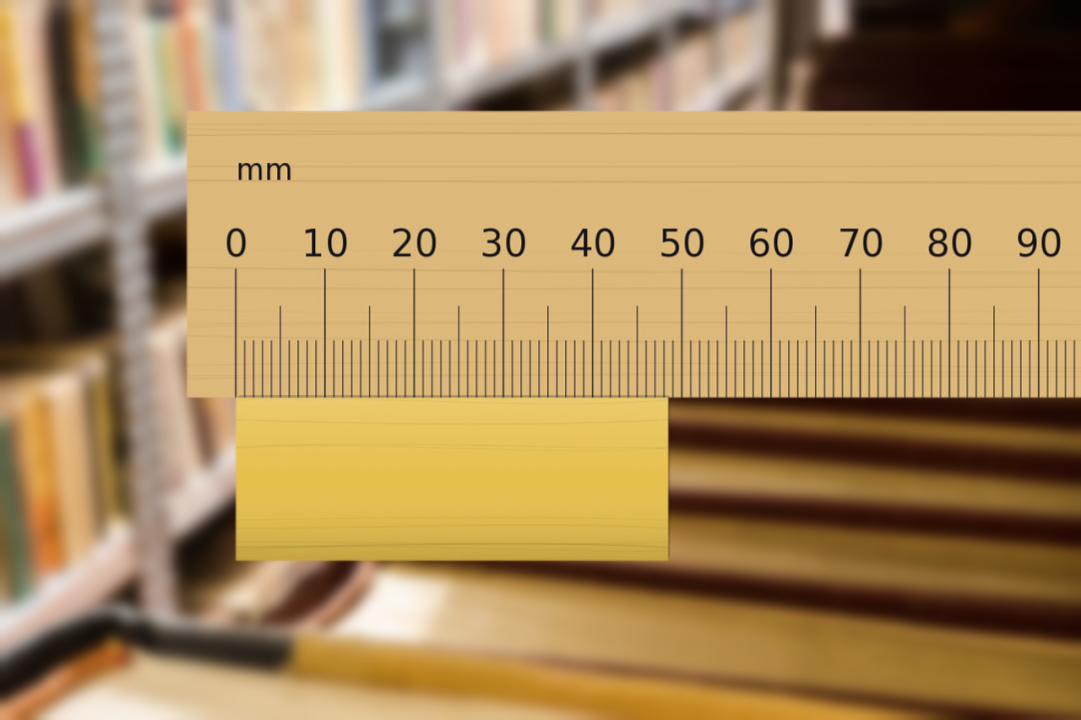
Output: 48.5 mm
